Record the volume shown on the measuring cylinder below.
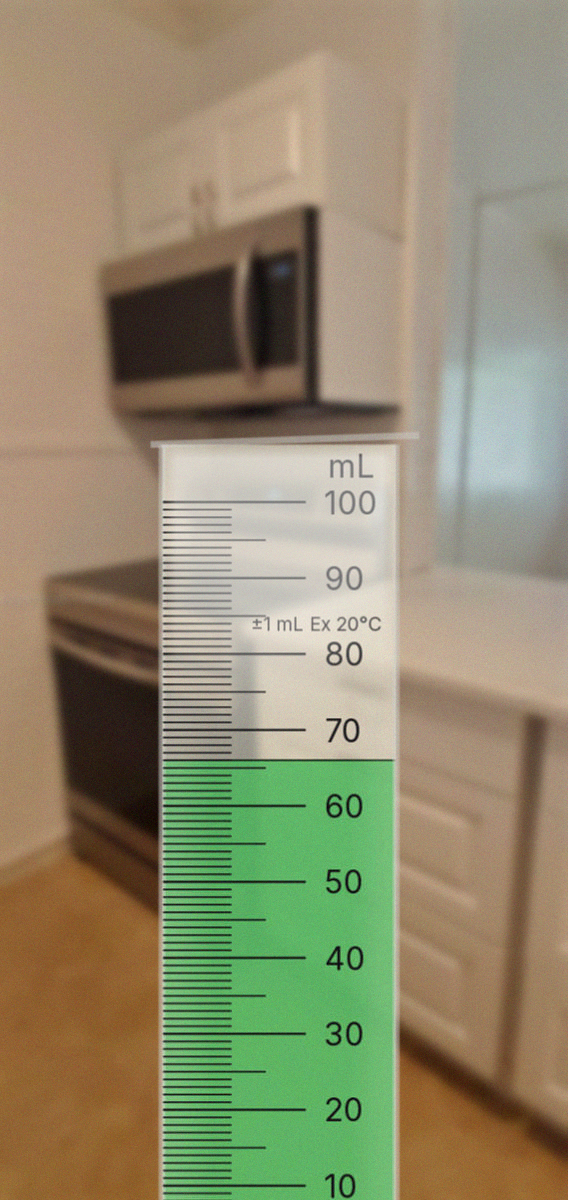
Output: 66 mL
